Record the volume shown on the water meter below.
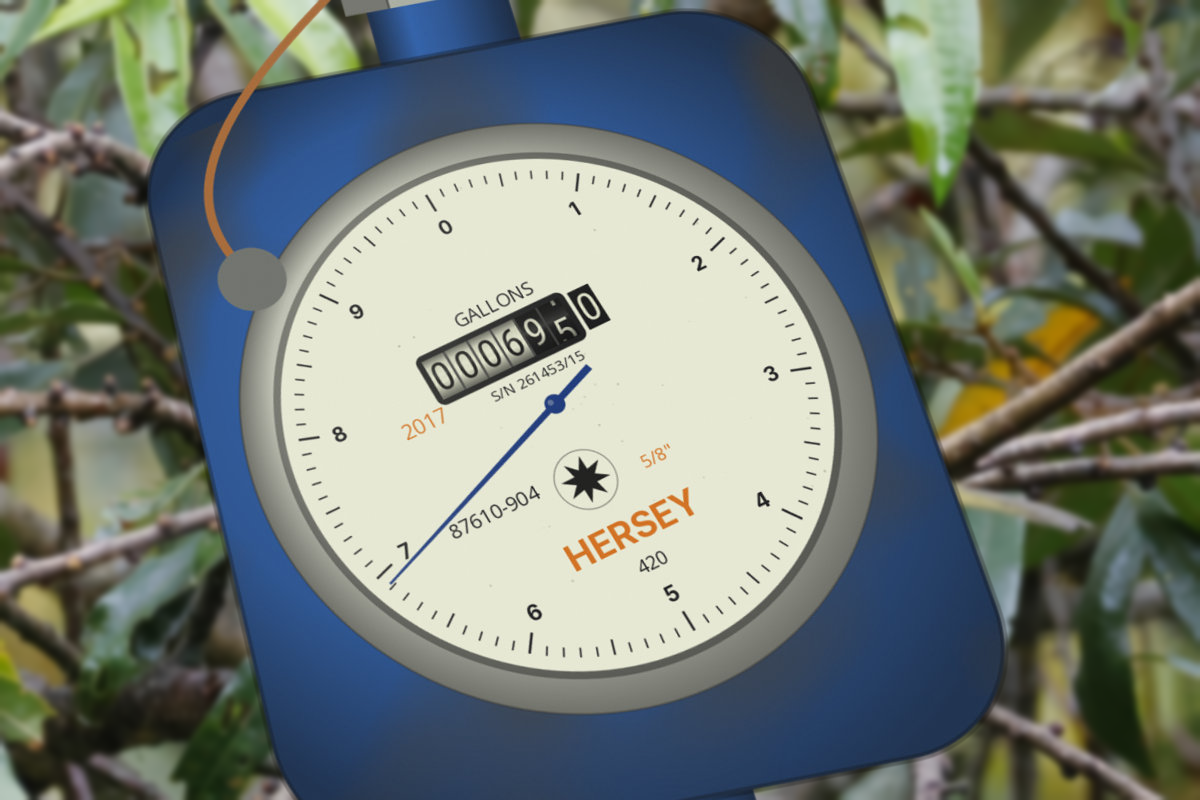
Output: 6946.9 gal
